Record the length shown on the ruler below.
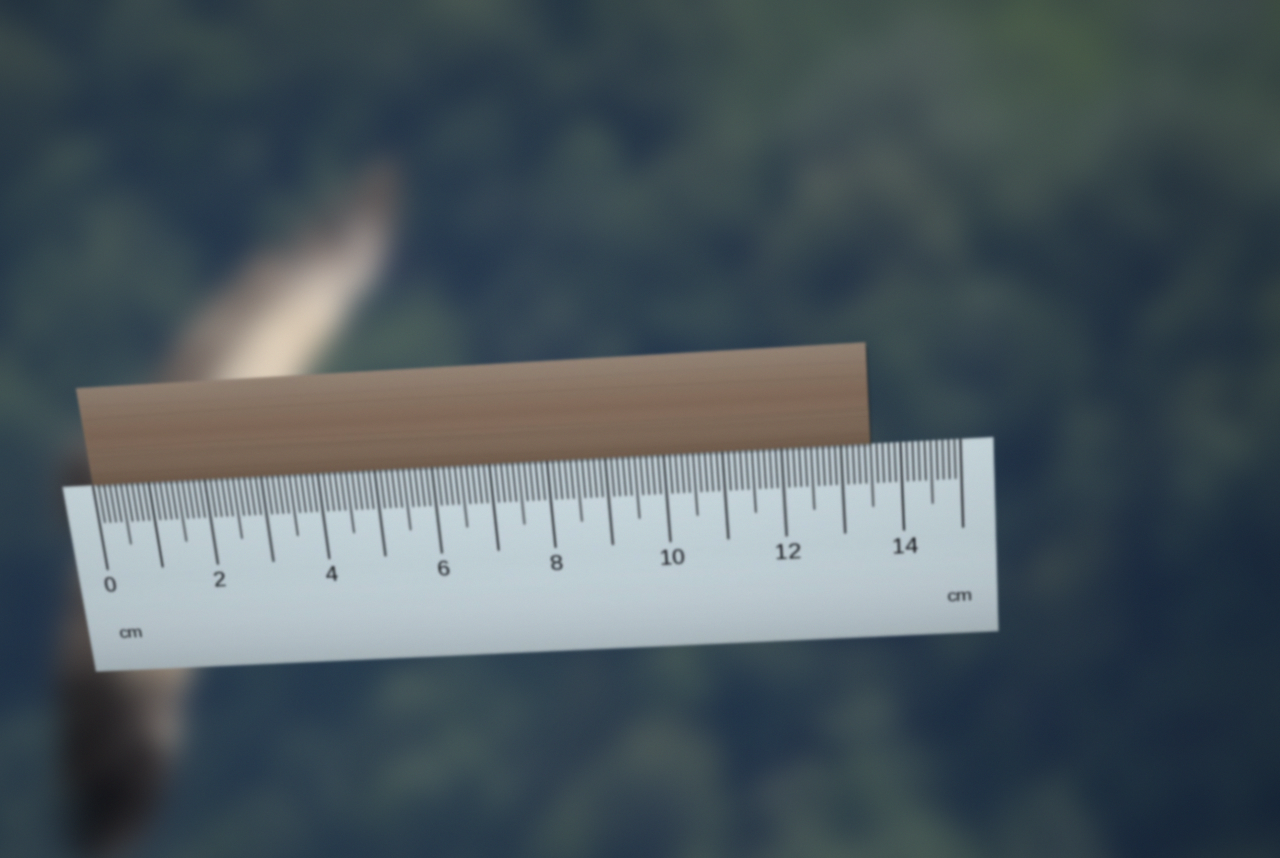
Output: 13.5 cm
